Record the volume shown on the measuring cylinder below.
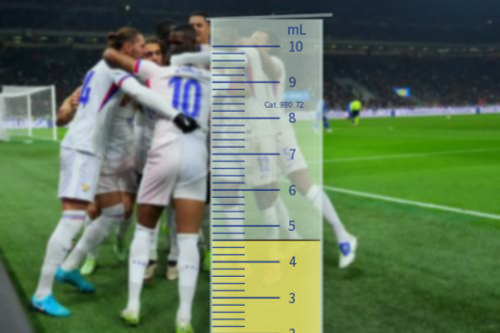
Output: 4.6 mL
